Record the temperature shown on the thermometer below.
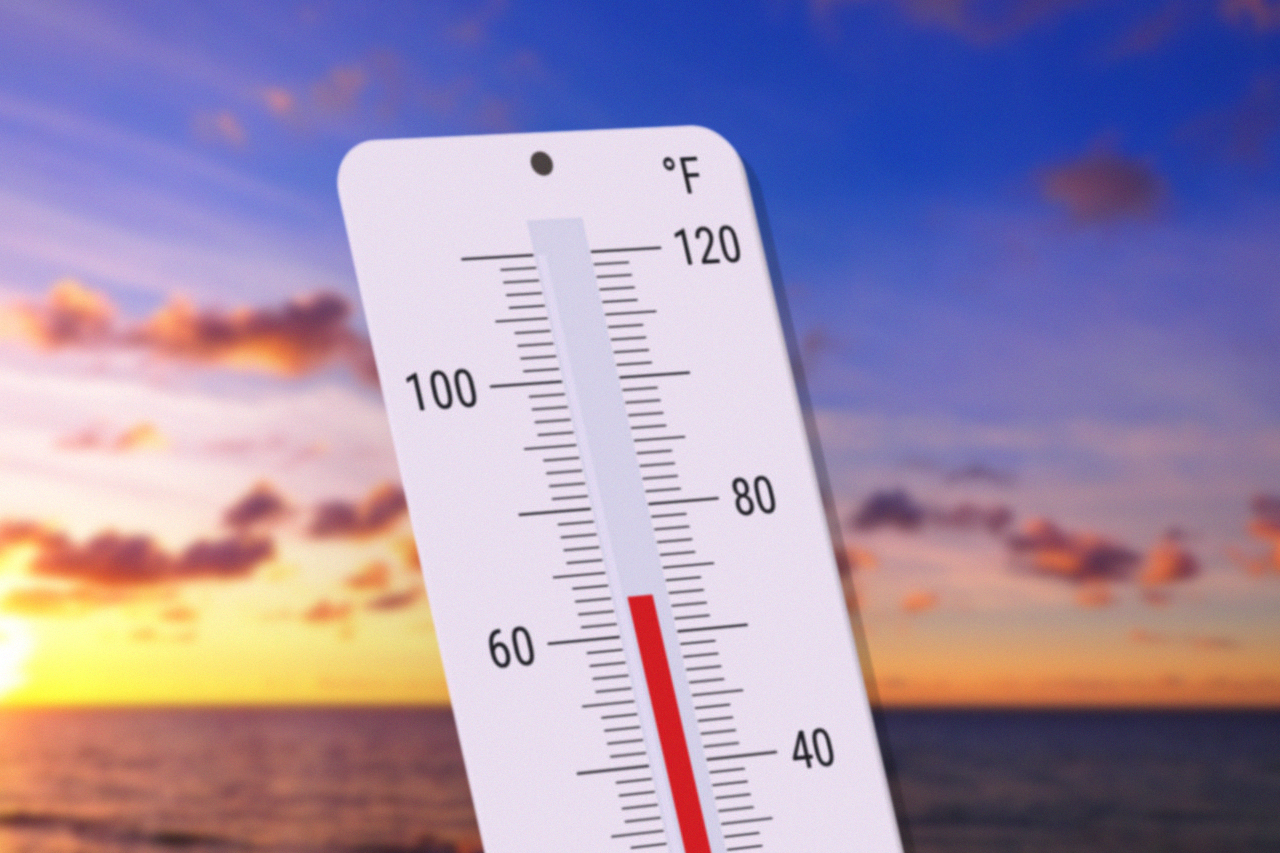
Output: 66 °F
